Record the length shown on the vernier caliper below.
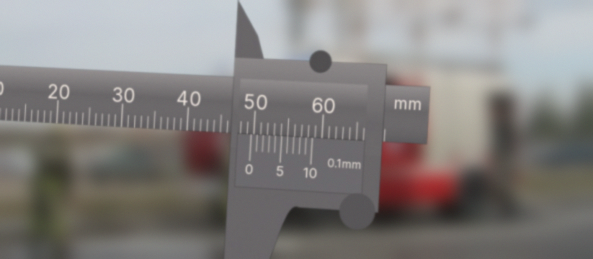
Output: 49.6 mm
